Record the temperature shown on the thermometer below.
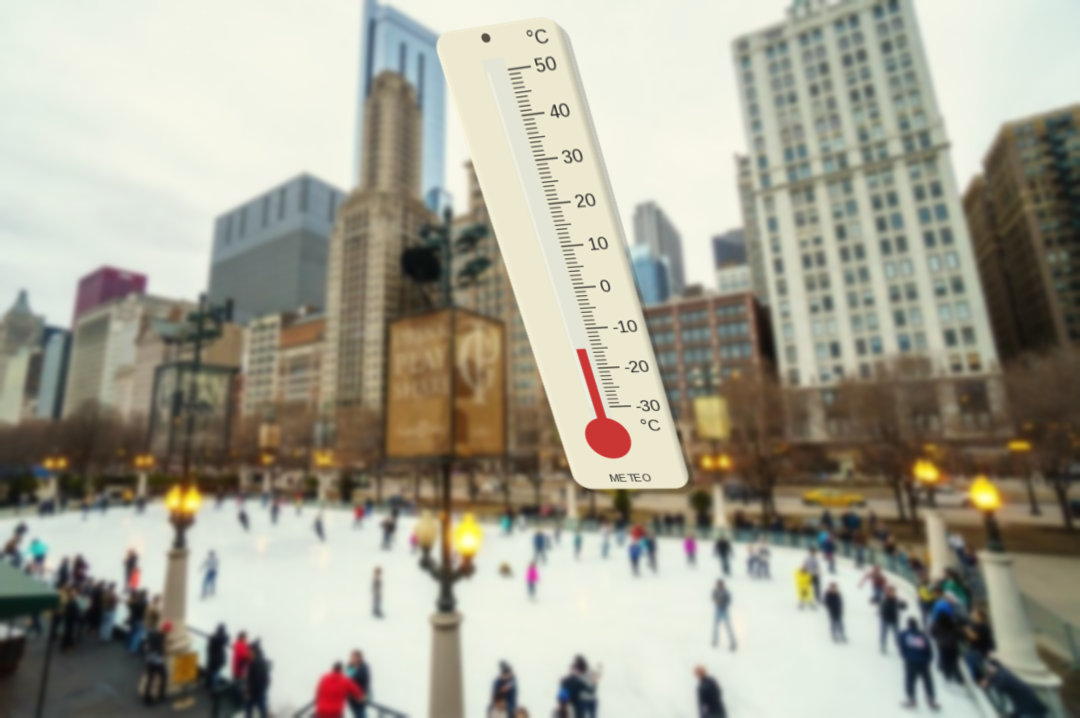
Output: -15 °C
